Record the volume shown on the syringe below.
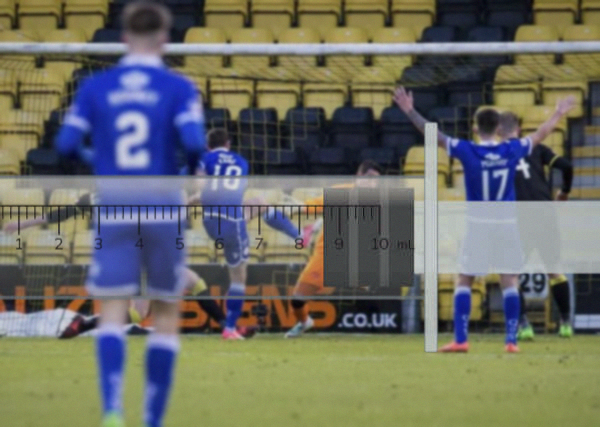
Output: 8.6 mL
